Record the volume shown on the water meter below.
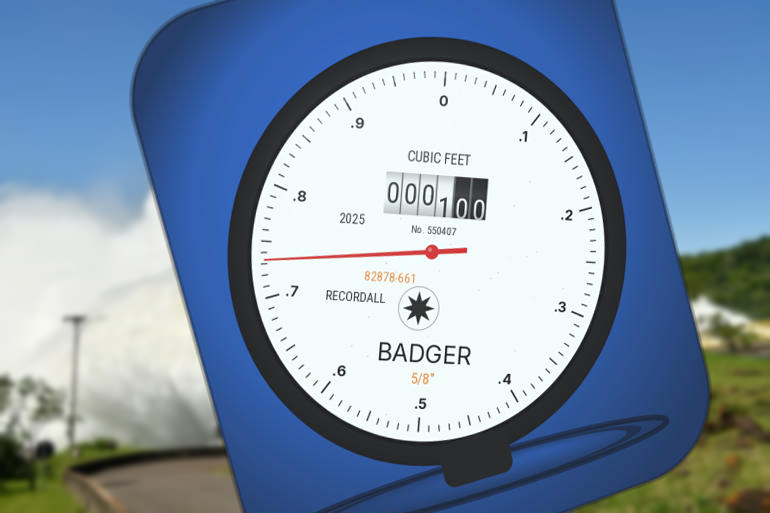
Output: 99.73 ft³
